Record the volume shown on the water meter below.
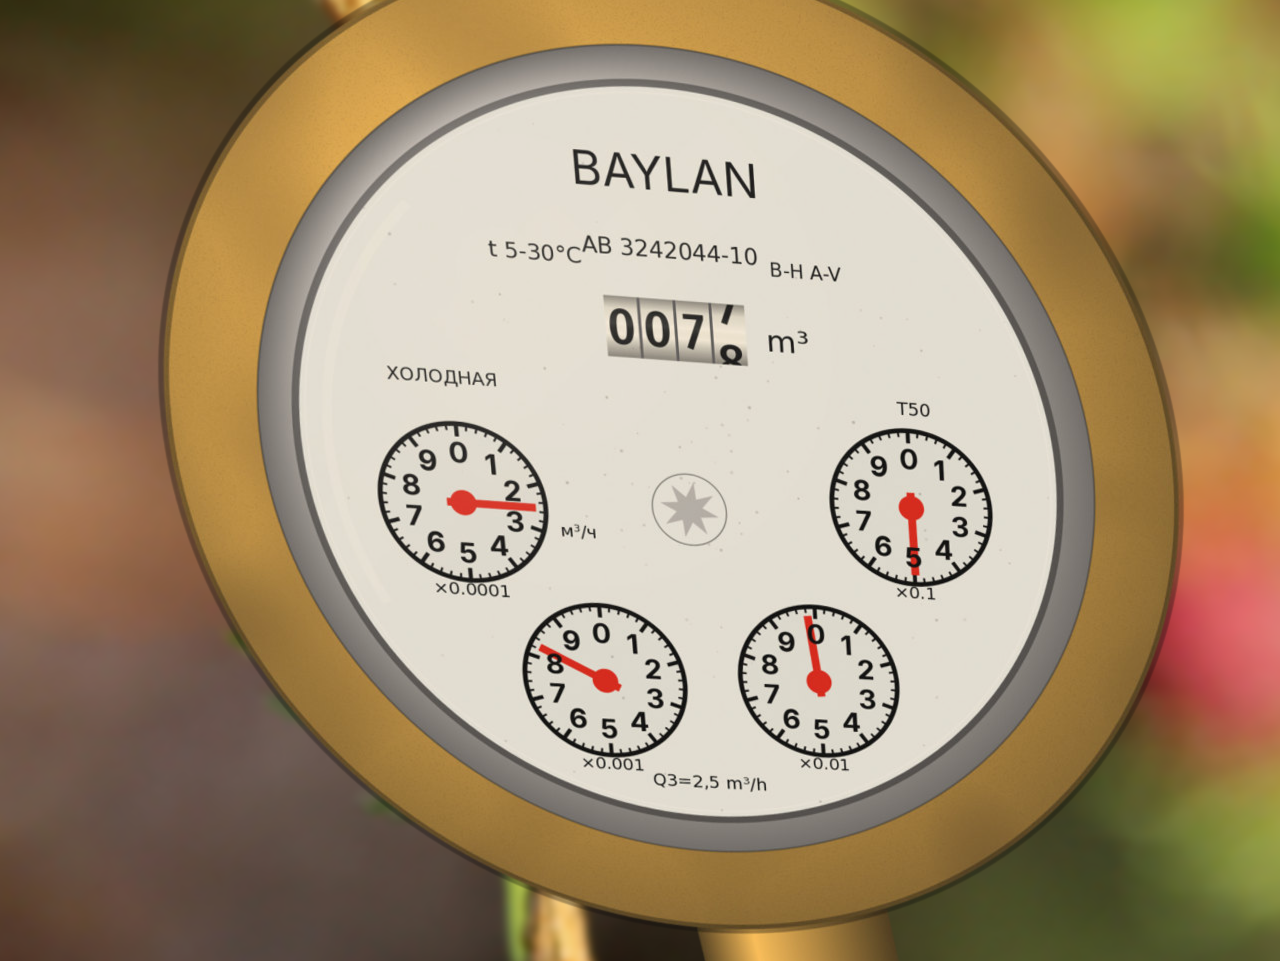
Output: 77.4982 m³
